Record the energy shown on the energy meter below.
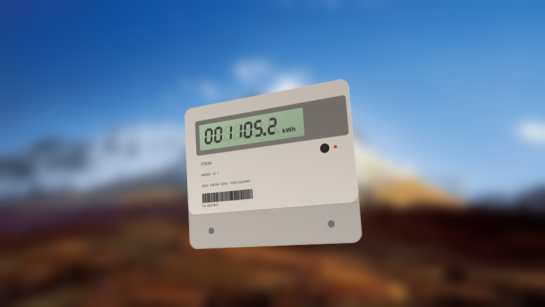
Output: 1105.2 kWh
